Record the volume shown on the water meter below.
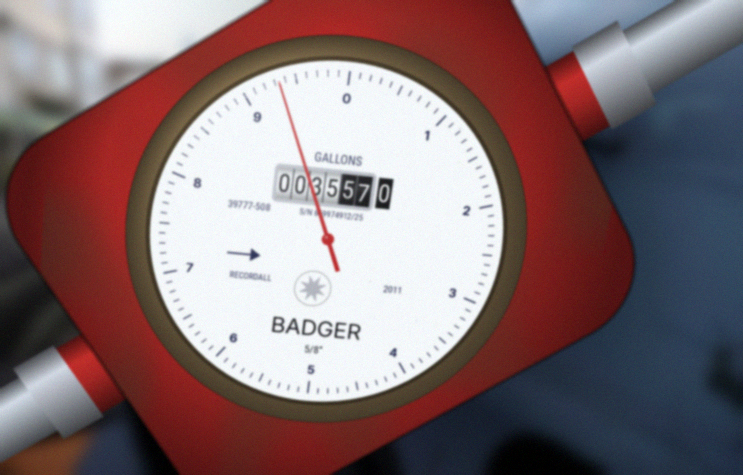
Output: 35569.3 gal
